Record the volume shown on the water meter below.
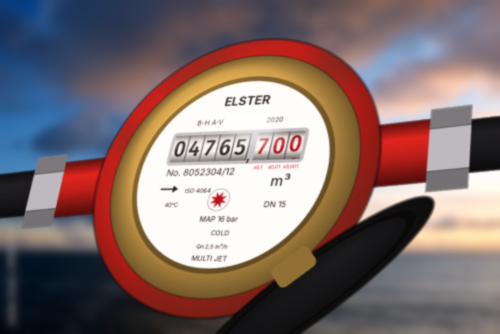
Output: 4765.700 m³
